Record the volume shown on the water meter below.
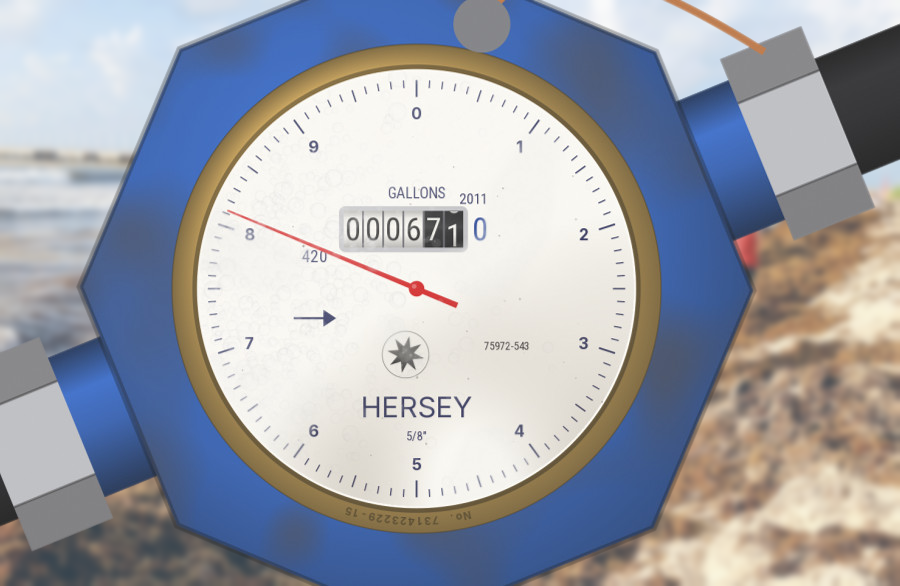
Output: 6708.1 gal
